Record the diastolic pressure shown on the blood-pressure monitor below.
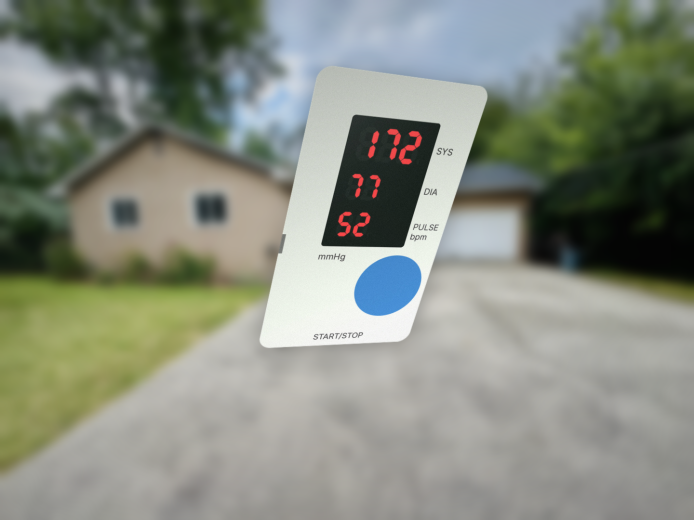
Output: 77 mmHg
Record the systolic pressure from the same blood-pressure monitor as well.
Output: 172 mmHg
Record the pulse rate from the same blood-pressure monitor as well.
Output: 52 bpm
